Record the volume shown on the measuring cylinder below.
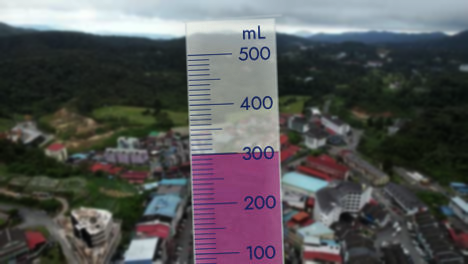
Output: 300 mL
